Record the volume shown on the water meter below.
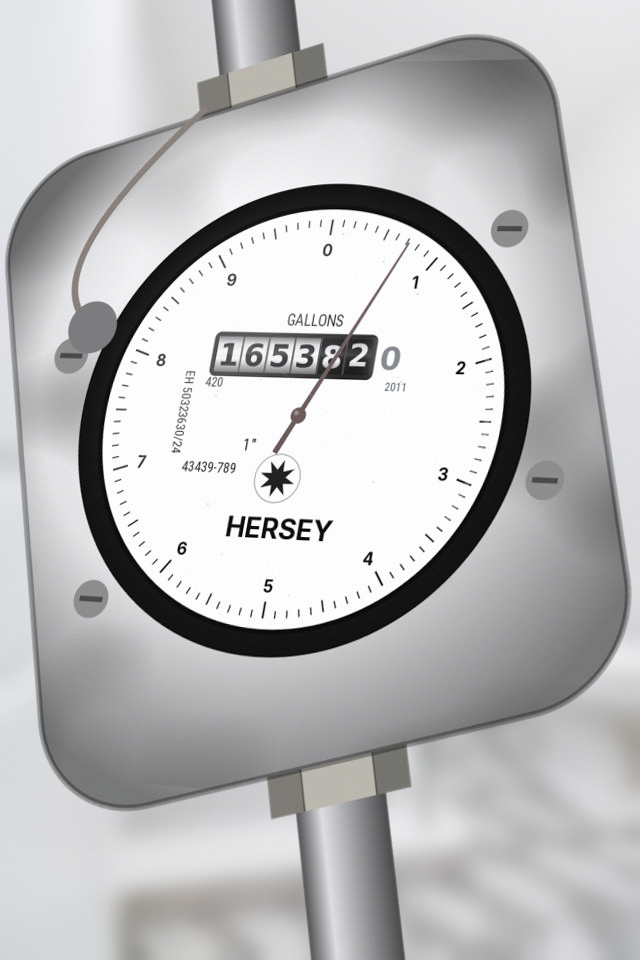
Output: 1653820.7 gal
